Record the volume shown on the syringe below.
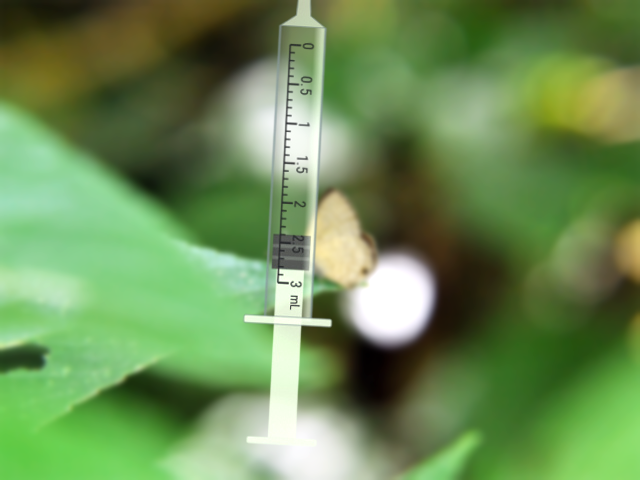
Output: 2.4 mL
